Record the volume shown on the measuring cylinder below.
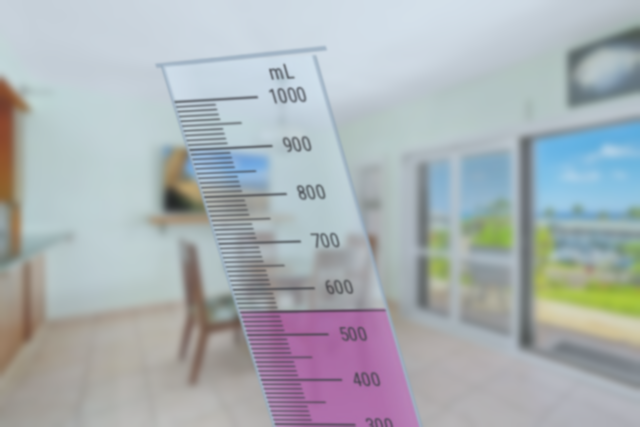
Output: 550 mL
